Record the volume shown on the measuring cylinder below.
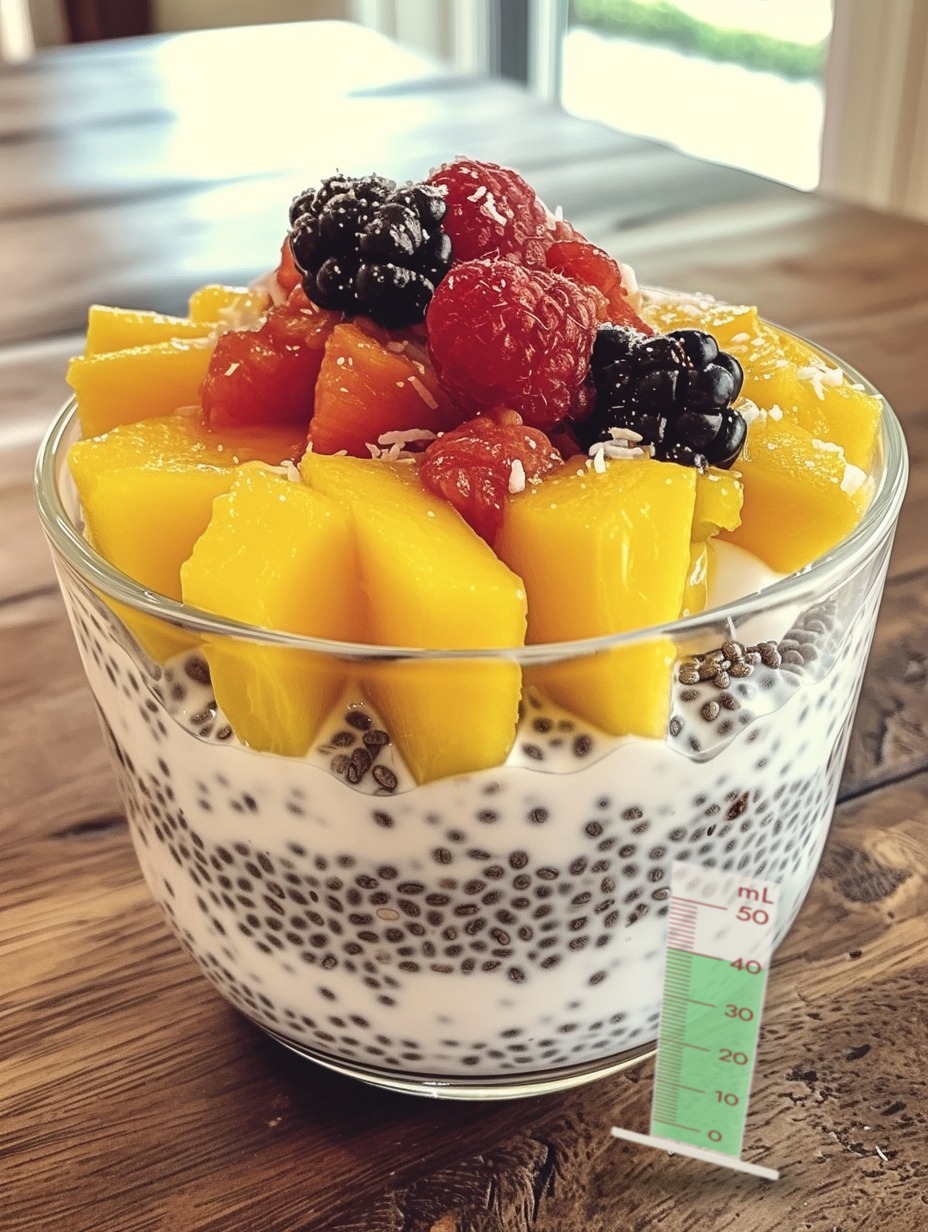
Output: 40 mL
